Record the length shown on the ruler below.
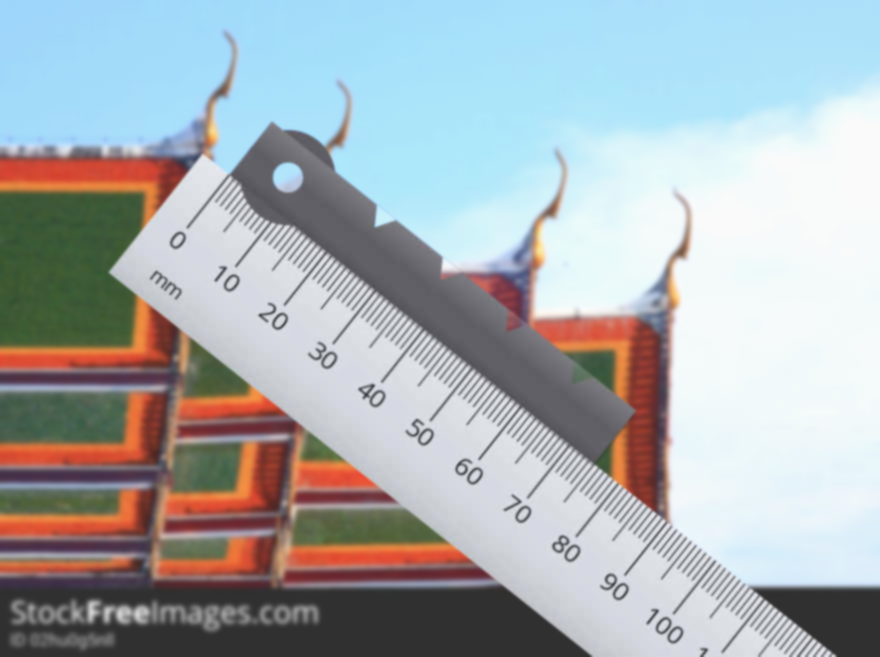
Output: 75 mm
